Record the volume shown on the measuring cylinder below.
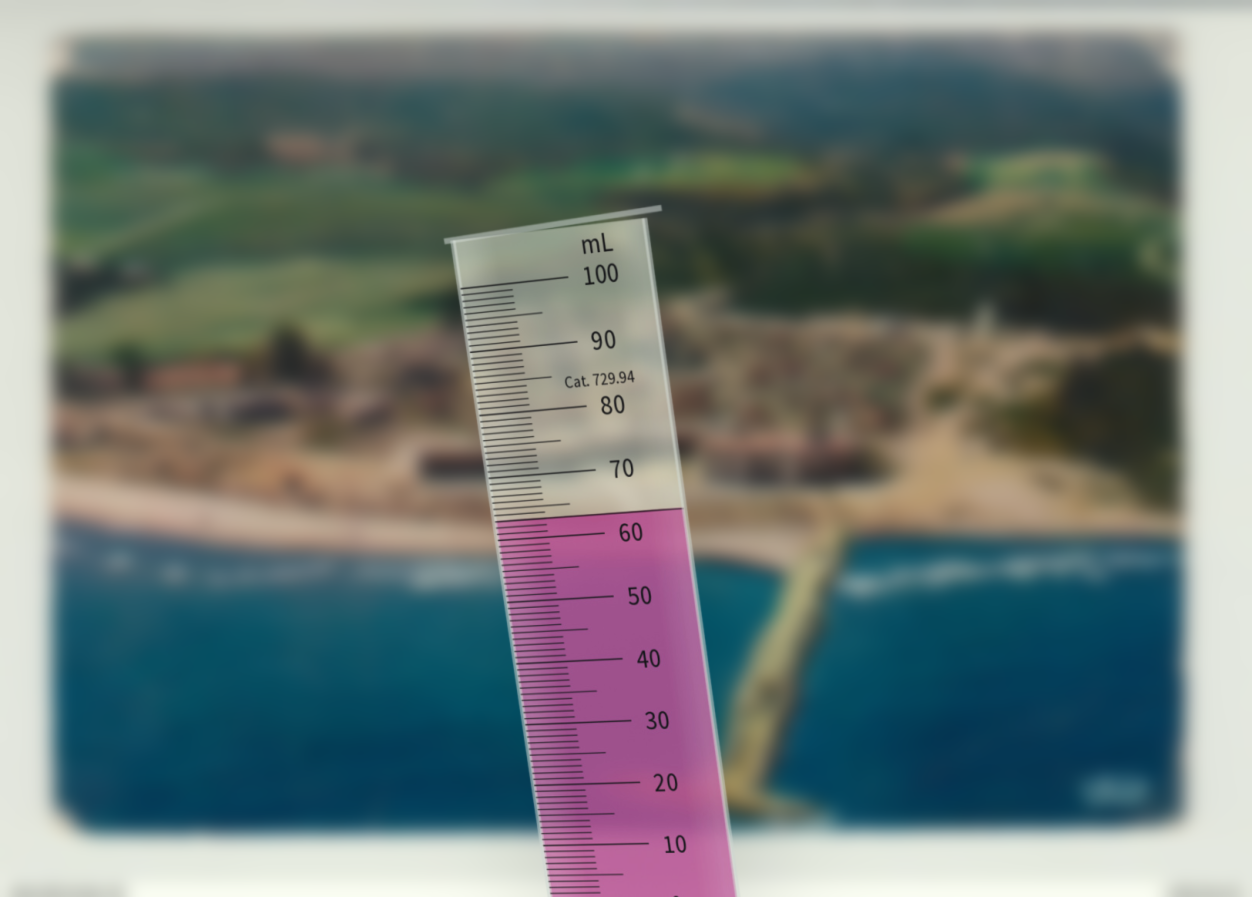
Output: 63 mL
